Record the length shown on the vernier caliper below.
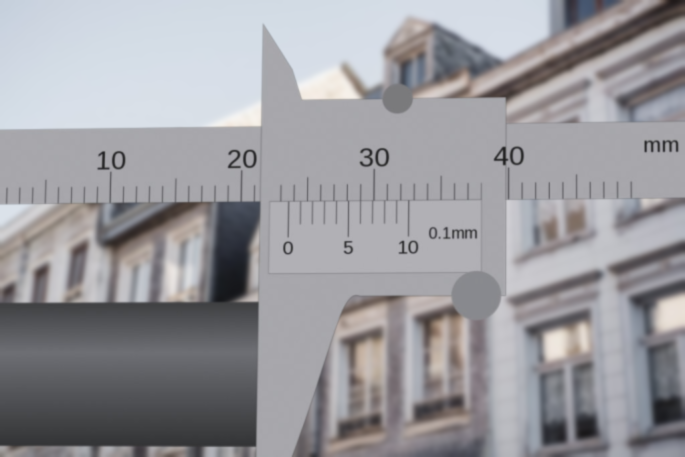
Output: 23.6 mm
